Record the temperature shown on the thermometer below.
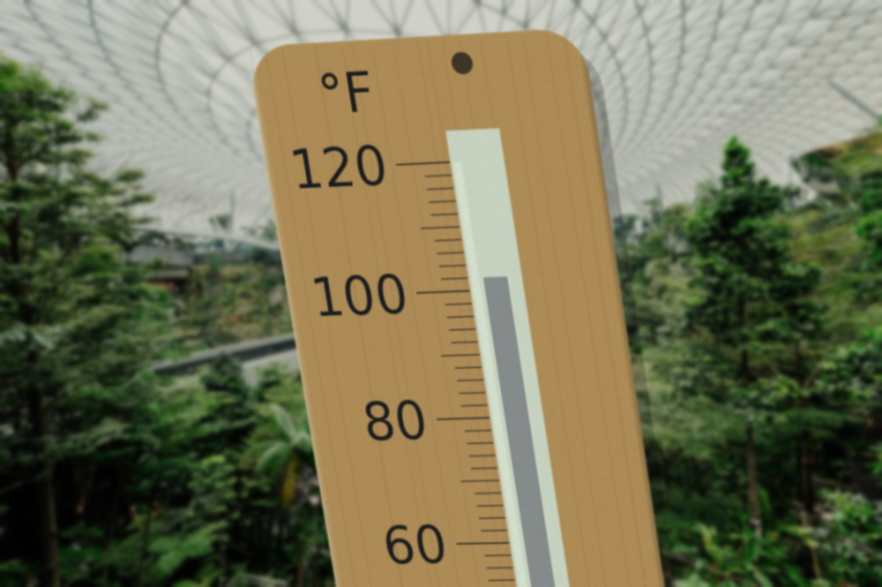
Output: 102 °F
